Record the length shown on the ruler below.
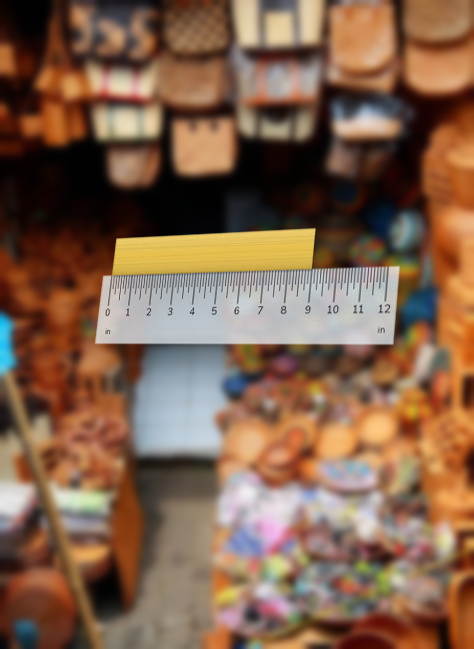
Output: 9 in
